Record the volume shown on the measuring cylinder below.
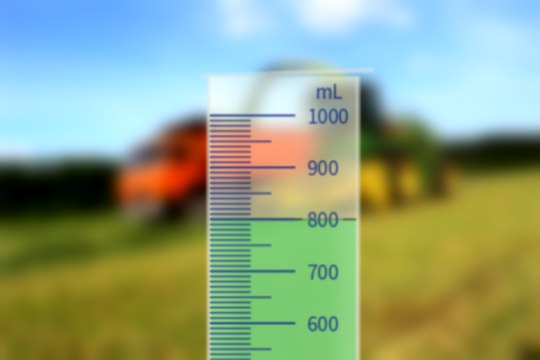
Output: 800 mL
